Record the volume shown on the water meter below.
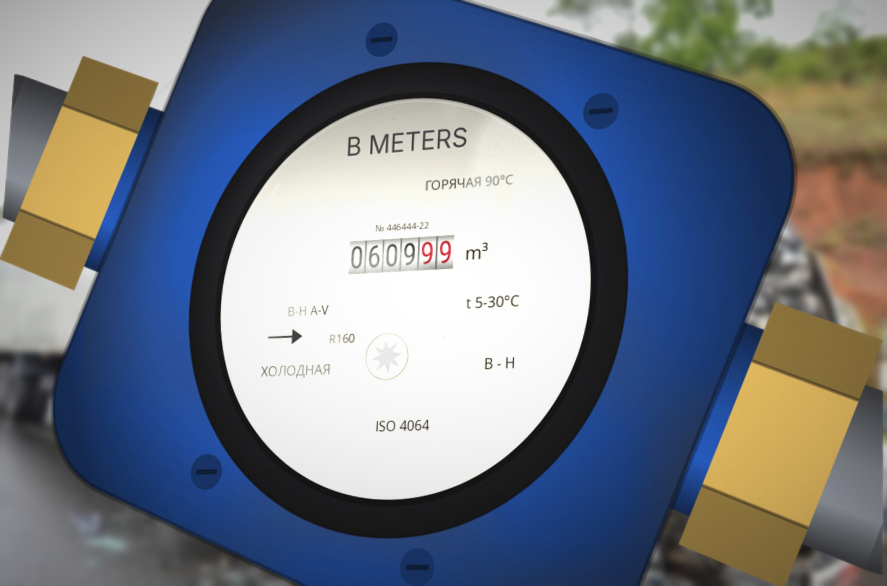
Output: 609.99 m³
